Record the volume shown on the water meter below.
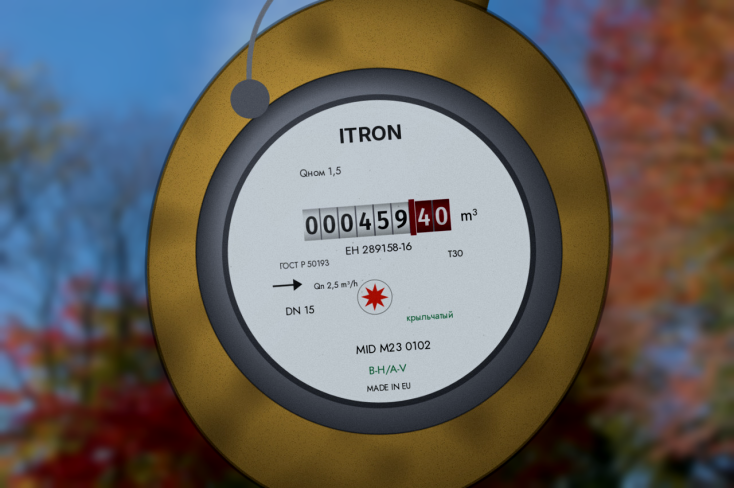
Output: 459.40 m³
